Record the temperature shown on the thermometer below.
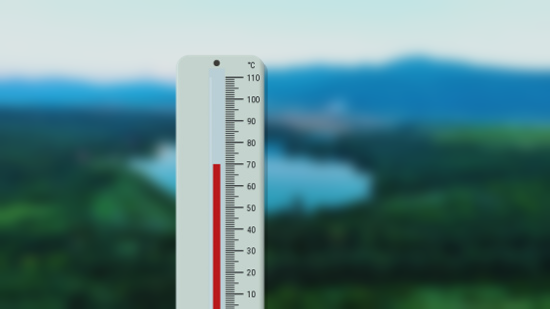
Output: 70 °C
